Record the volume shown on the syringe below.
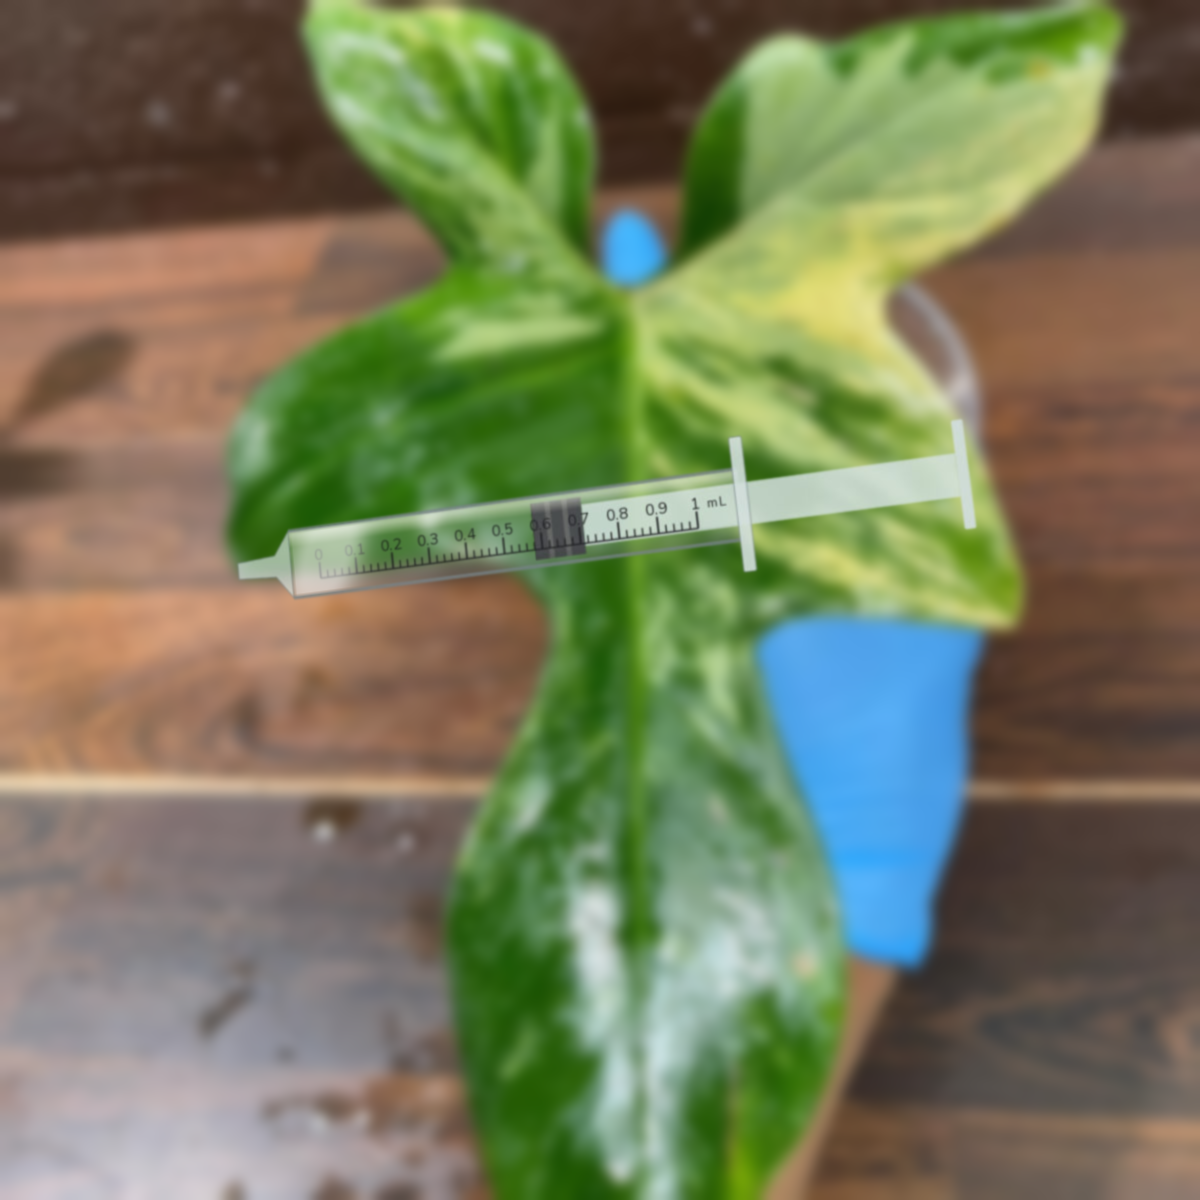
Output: 0.58 mL
